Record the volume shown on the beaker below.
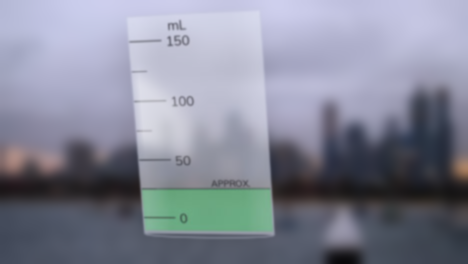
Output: 25 mL
